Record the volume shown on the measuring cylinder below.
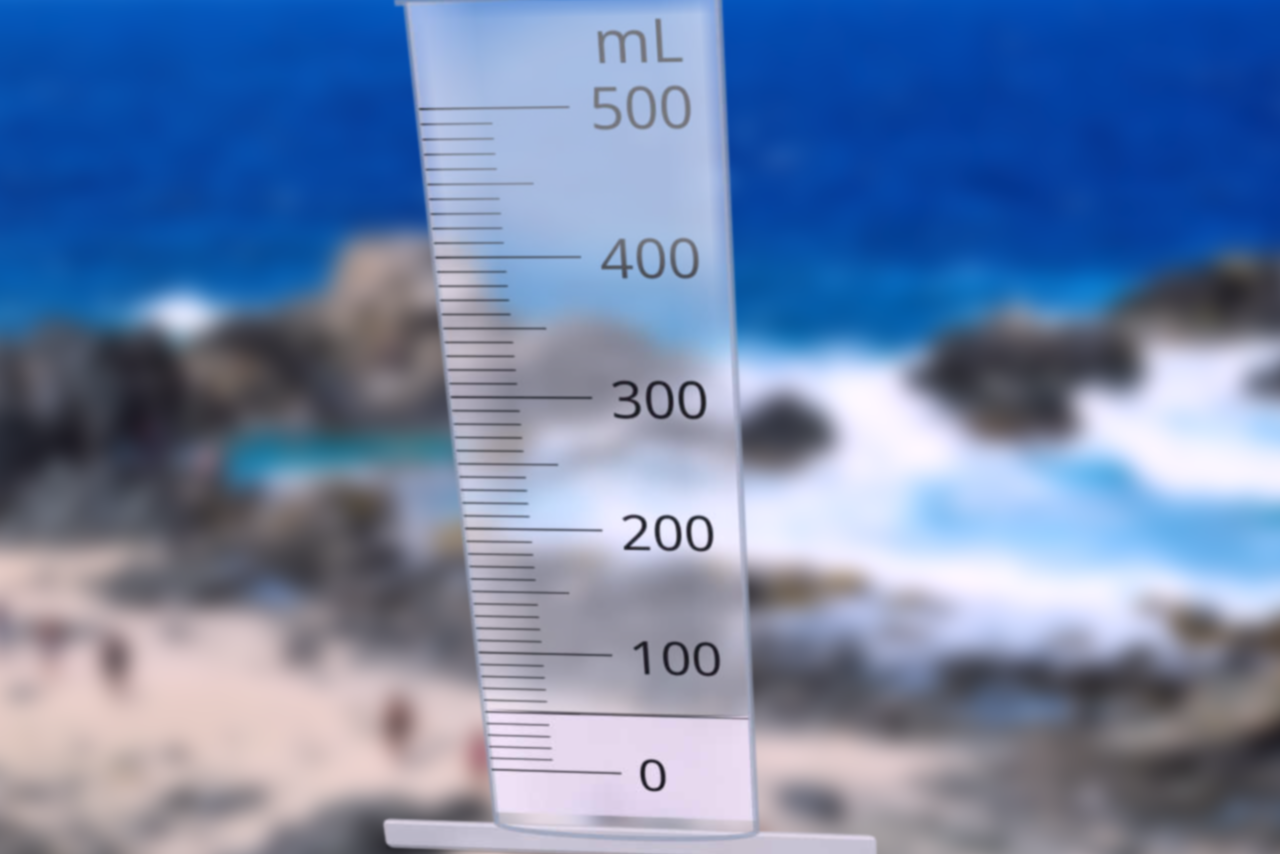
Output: 50 mL
